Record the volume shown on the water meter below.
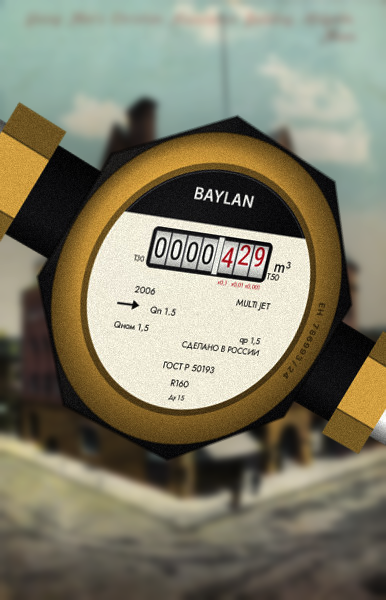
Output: 0.429 m³
